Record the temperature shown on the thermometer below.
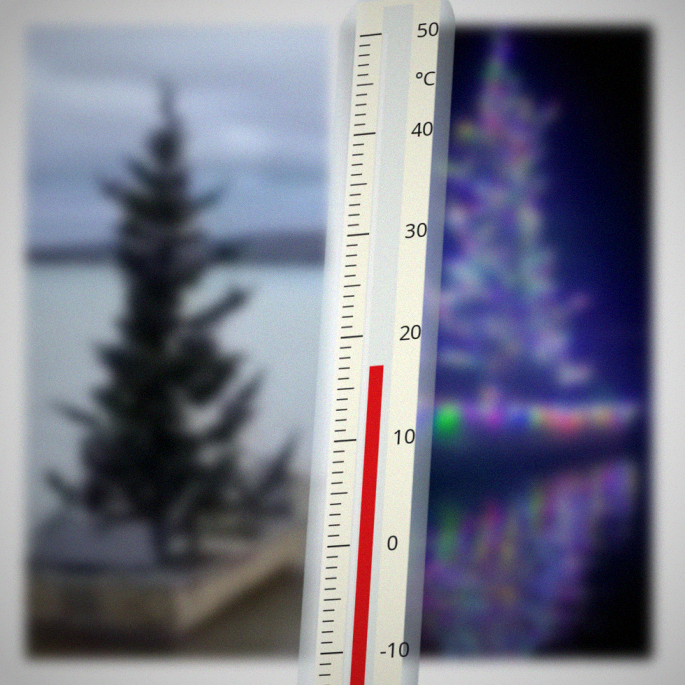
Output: 17 °C
